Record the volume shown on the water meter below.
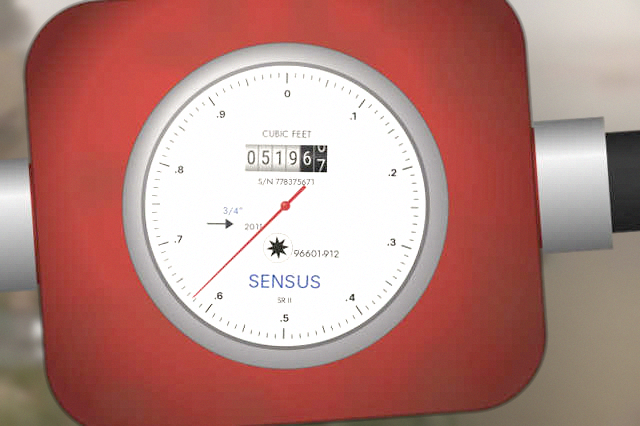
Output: 51966.62 ft³
